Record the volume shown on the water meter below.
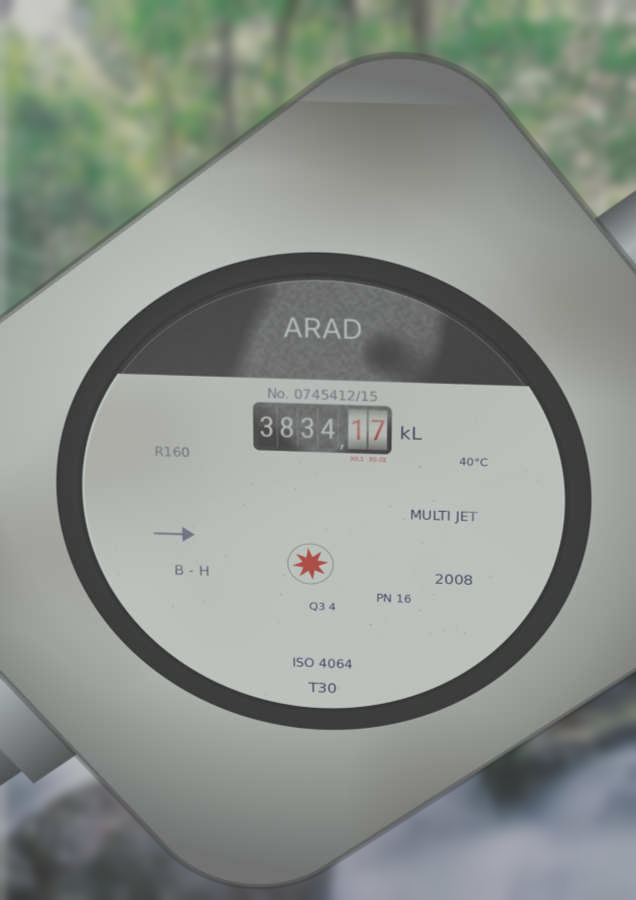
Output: 3834.17 kL
